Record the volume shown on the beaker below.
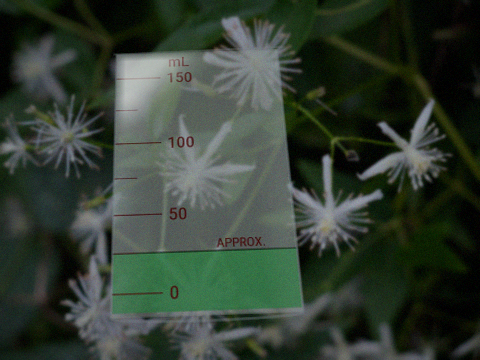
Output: 25 mL
